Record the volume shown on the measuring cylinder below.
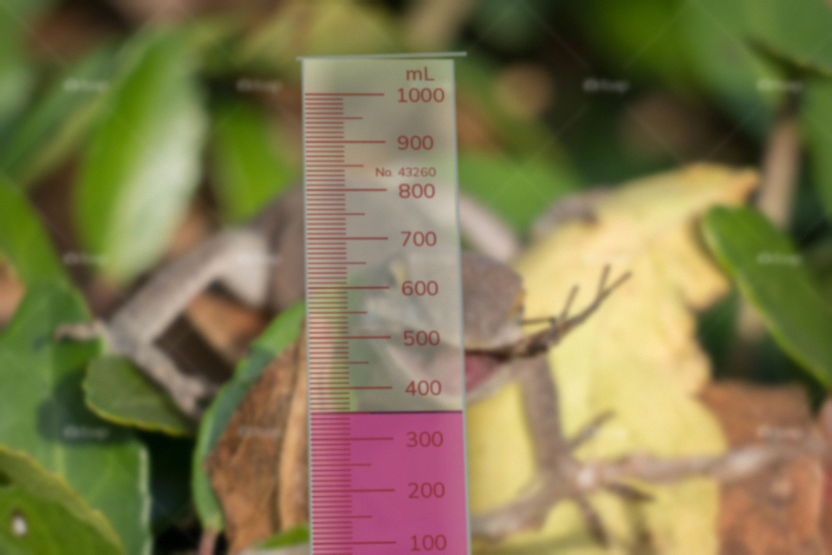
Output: 350 mL
